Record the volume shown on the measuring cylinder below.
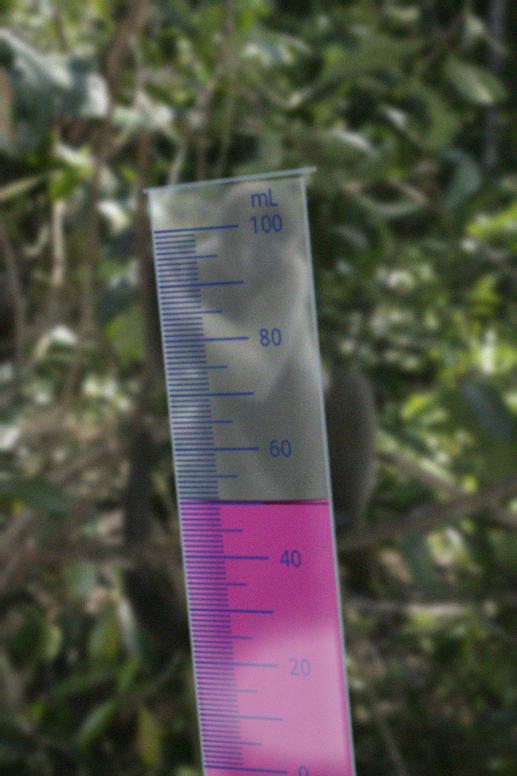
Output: 50 mL
